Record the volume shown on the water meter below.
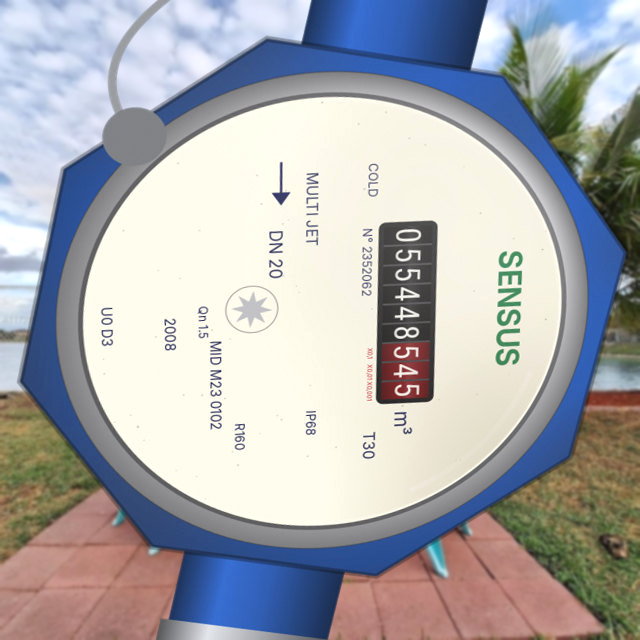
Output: 55448.545 m³
